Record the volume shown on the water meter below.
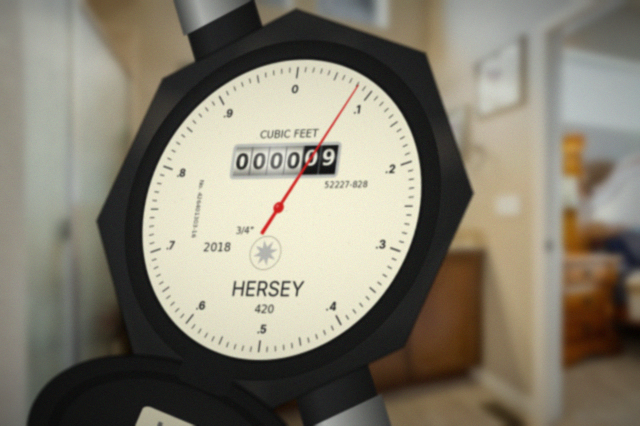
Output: 9.08 ft³
